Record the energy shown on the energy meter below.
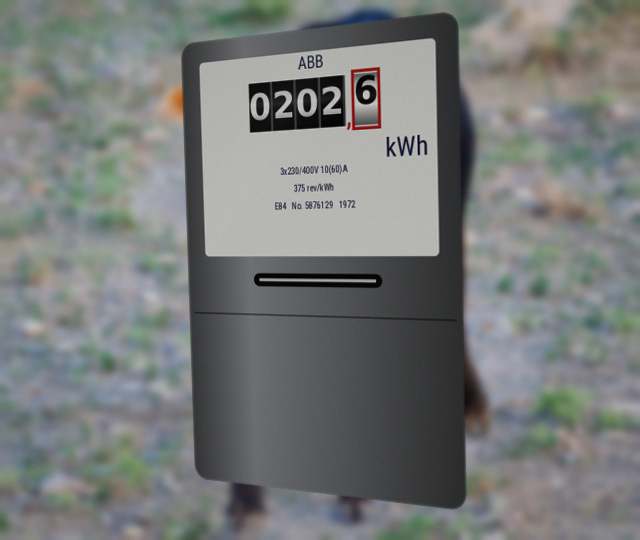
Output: 202.6 kWh
